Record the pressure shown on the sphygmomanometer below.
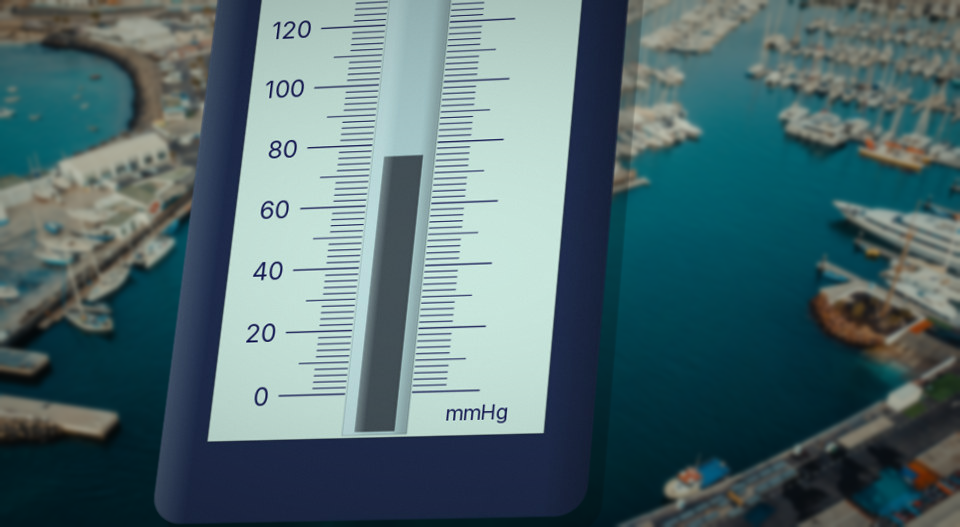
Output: 76 mmHg
